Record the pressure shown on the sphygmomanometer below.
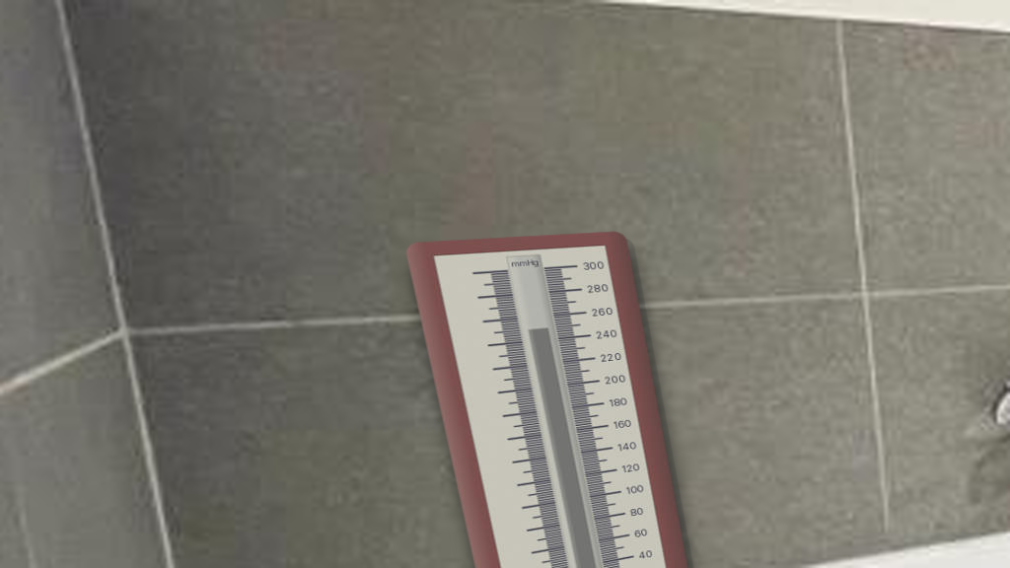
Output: 250 mmHg
